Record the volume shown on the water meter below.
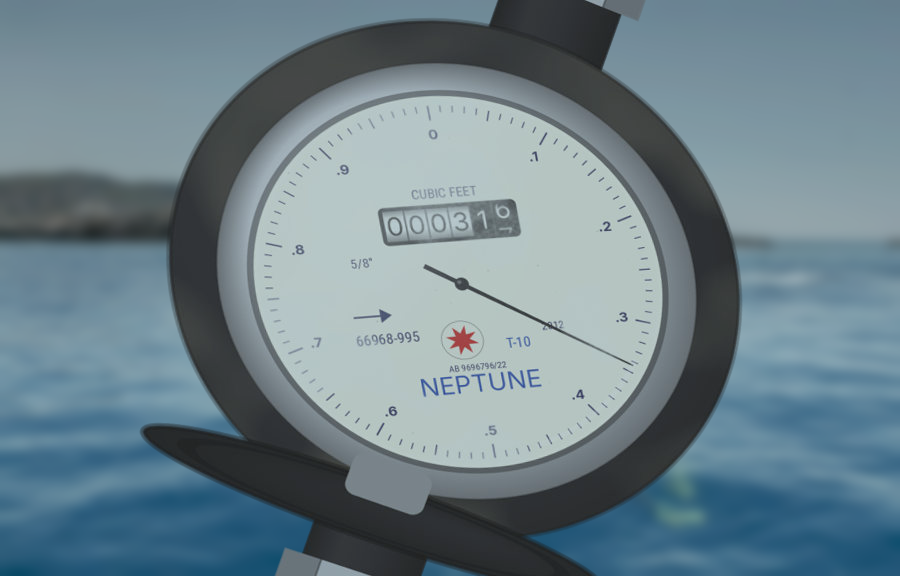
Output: 316.34 ft³
